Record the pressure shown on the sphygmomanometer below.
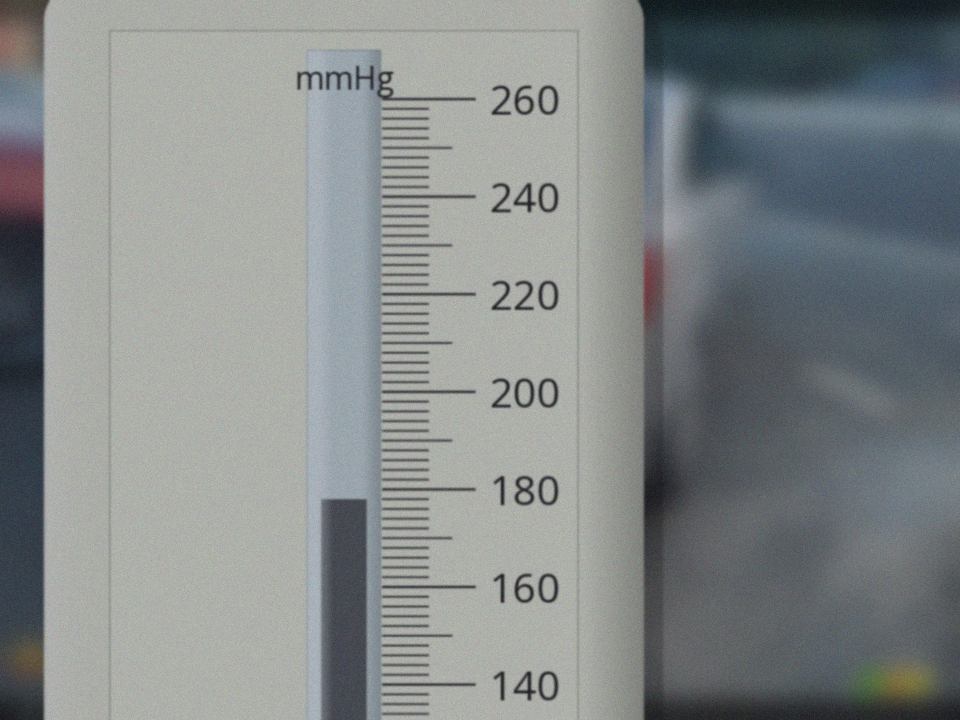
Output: 178 mmHg
